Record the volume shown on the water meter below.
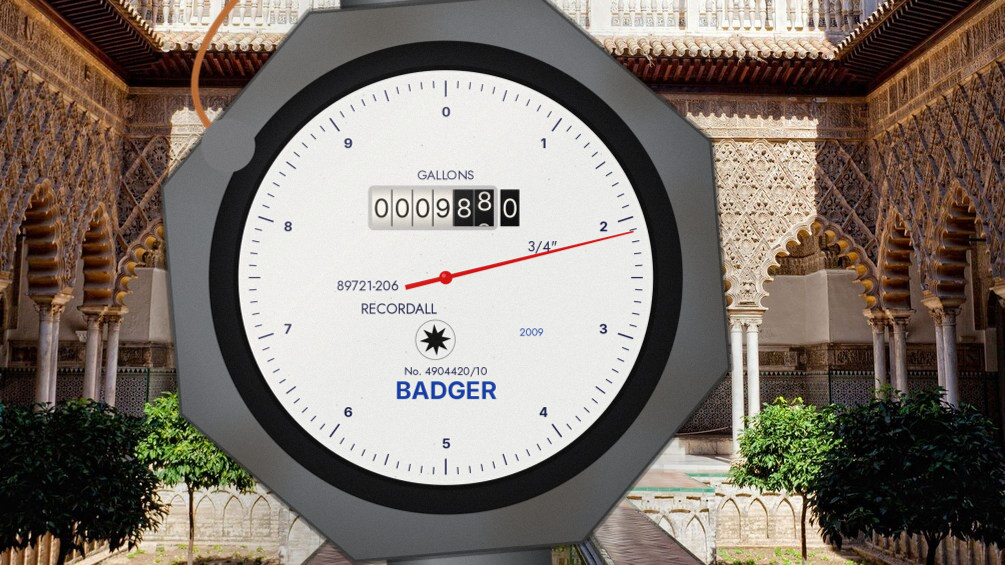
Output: 9882.1 gal
